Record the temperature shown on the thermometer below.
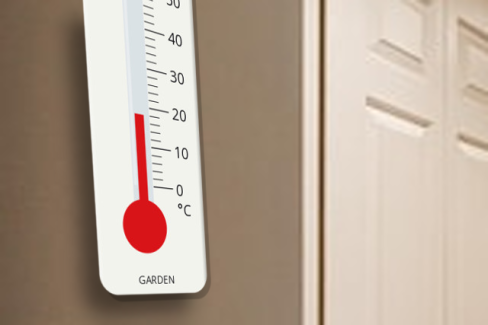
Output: 18 °C
